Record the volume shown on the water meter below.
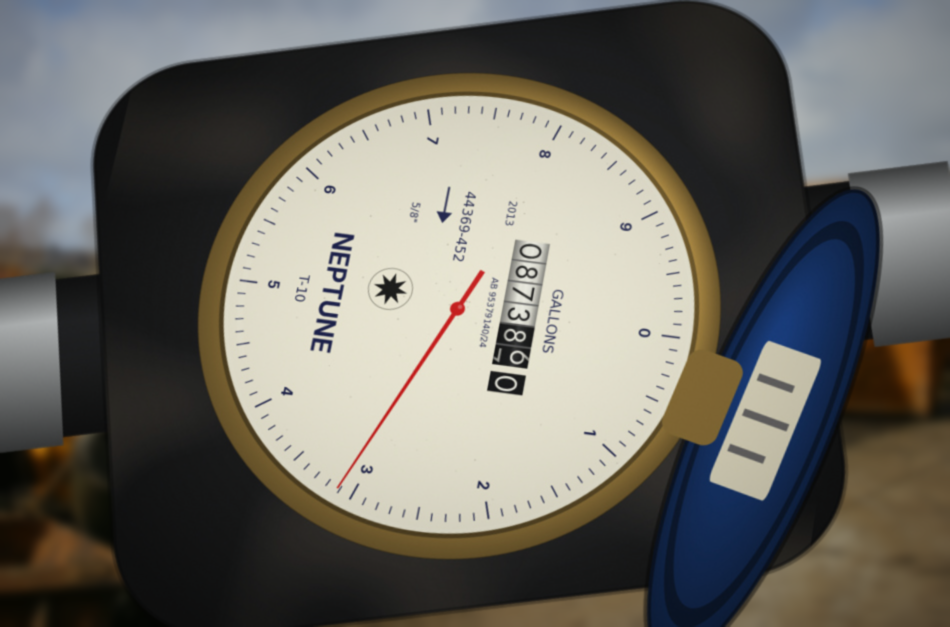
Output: 873863.1 gal
